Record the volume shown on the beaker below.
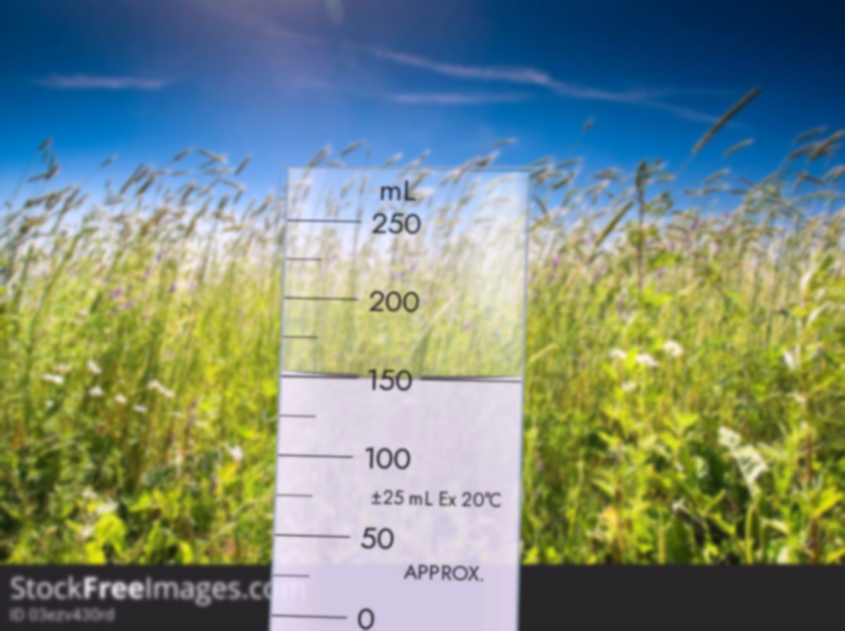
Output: 150 mL
